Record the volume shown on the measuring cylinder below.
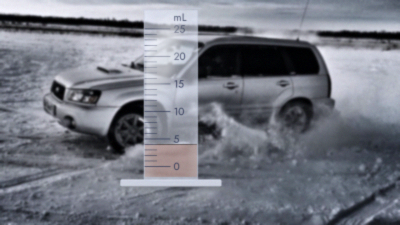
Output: 4 mL
